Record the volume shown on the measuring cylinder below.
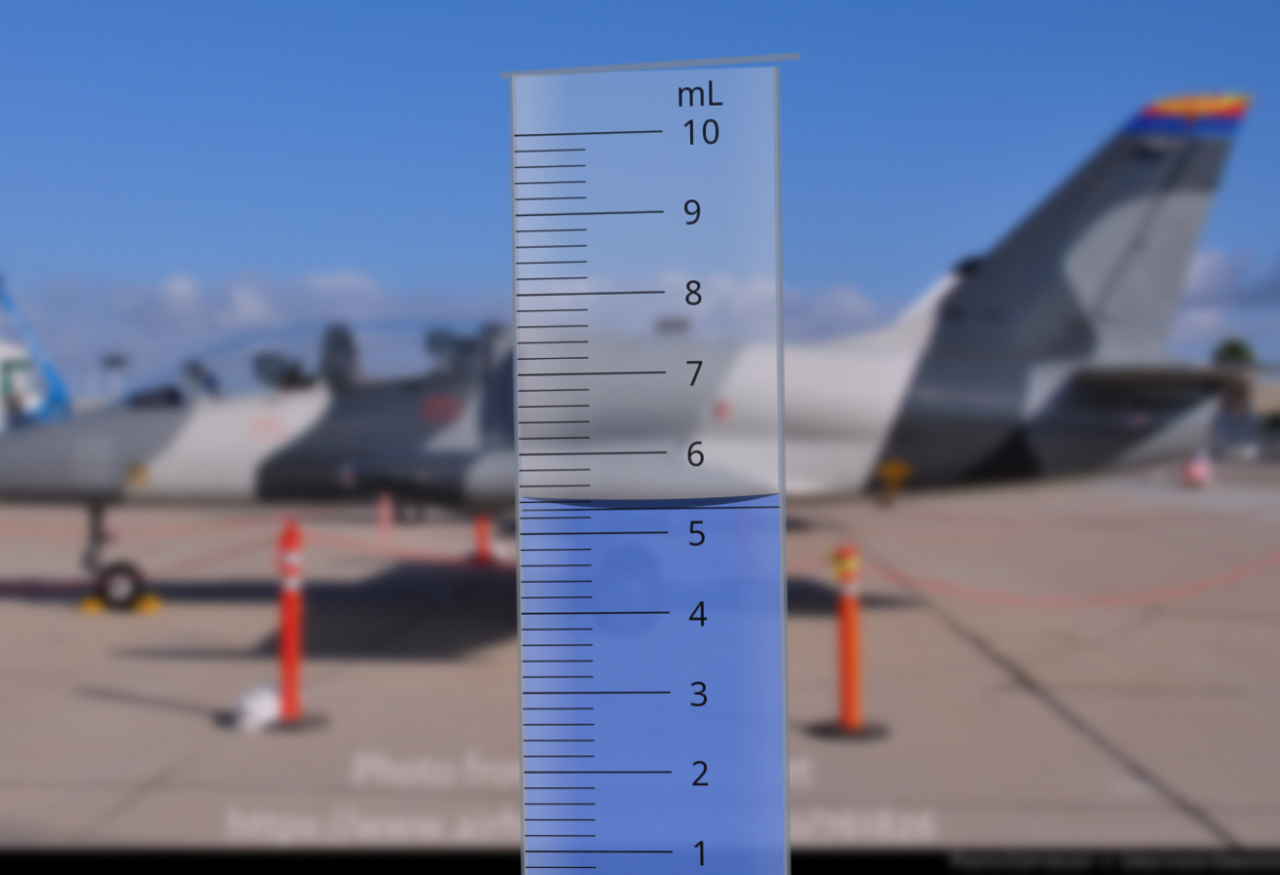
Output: 5.3 mL
